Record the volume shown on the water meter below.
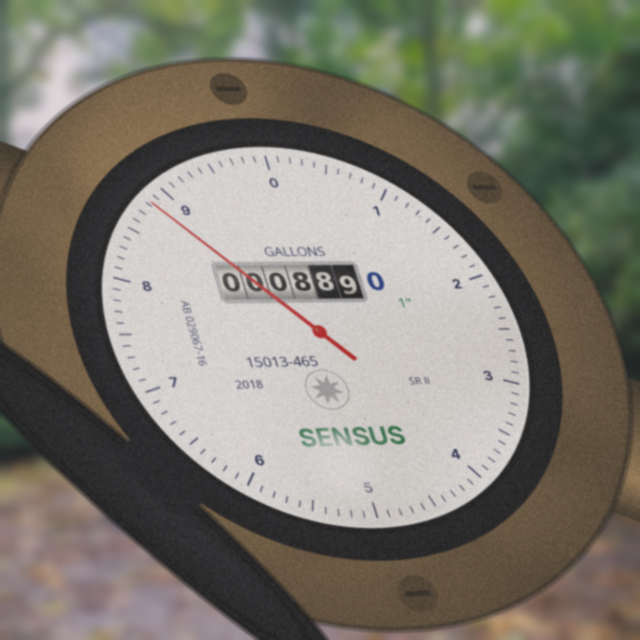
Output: 8888.8 gal
